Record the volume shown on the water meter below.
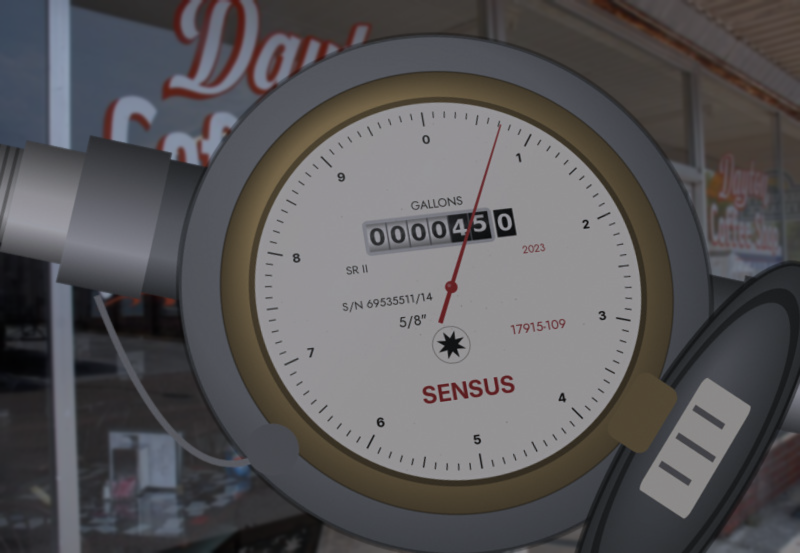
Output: 450.7 gal
